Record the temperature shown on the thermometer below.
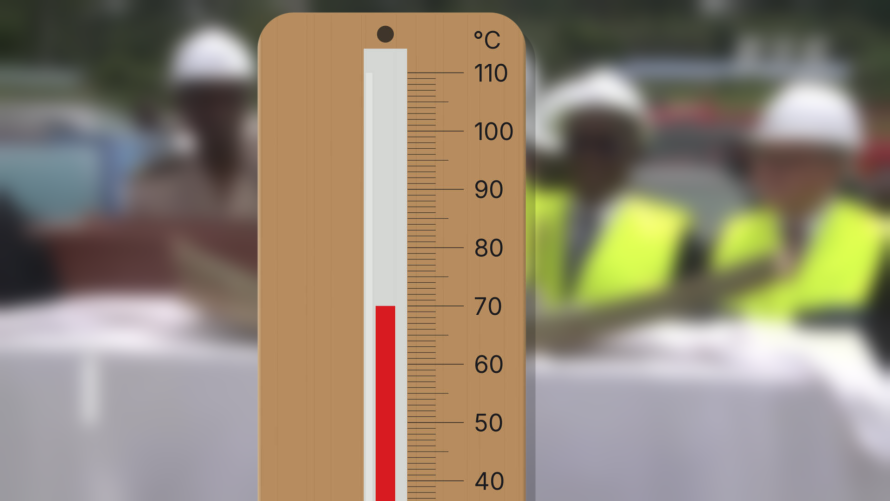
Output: 70 °C
